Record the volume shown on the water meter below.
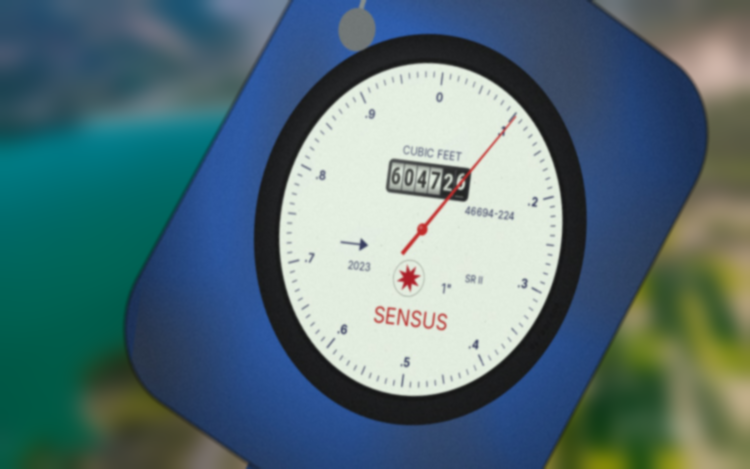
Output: 604726.10 ft³
